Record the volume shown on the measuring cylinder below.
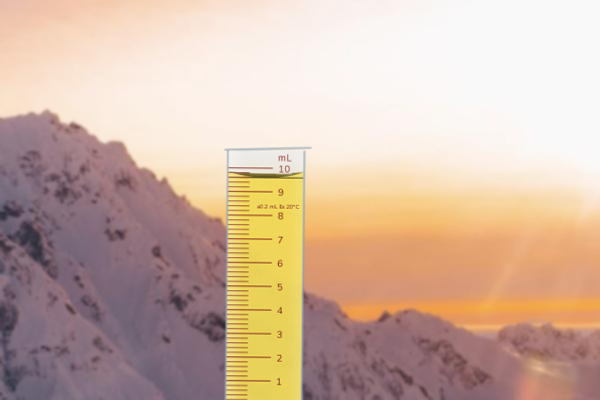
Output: 9.6 mL
